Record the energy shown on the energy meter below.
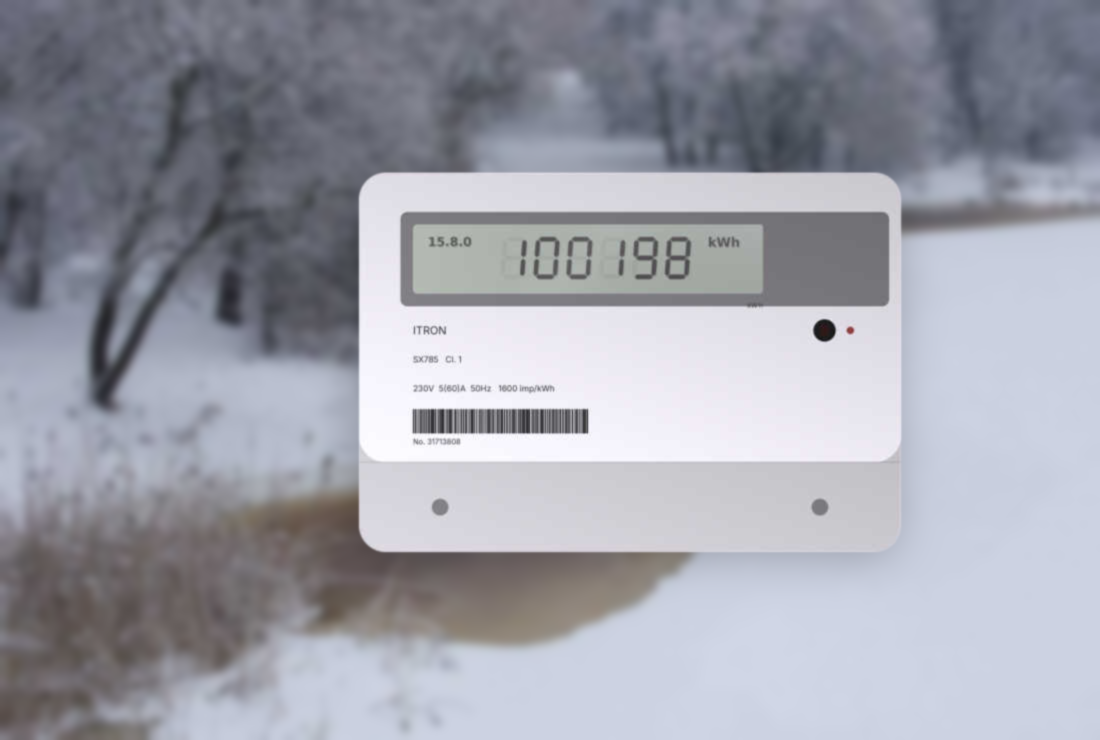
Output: 100198 kWh
